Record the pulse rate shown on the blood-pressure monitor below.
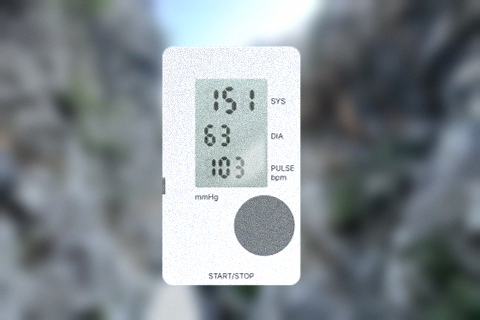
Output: 103 bpm
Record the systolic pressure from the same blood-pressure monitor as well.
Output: 151 mmHg
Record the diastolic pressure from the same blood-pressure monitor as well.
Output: 63 mmHg
